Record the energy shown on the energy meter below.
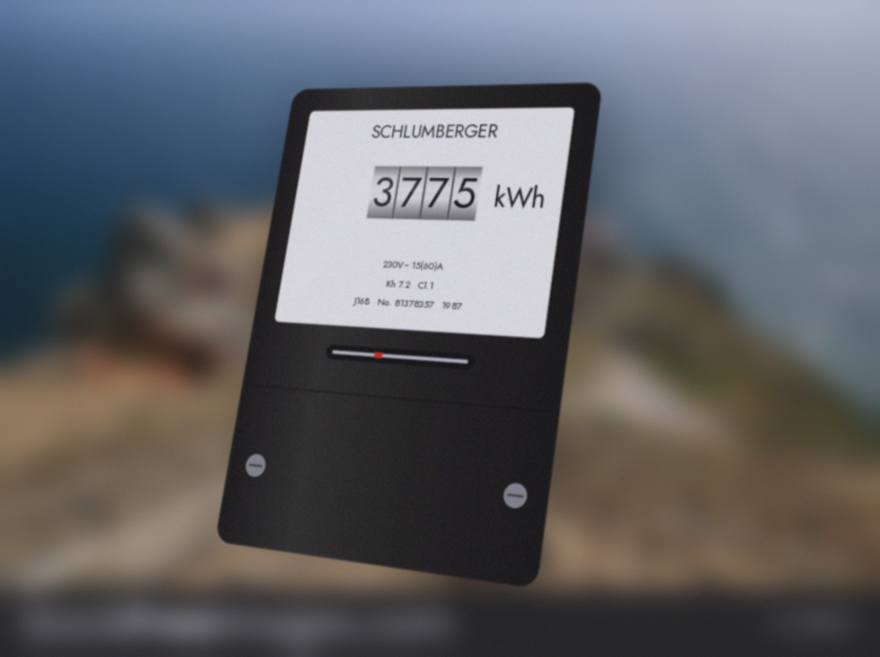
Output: 3775 kWh
